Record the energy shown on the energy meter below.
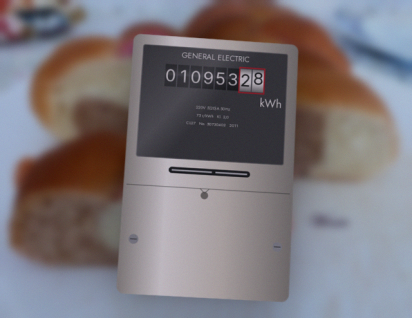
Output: 10953.28 kWh
